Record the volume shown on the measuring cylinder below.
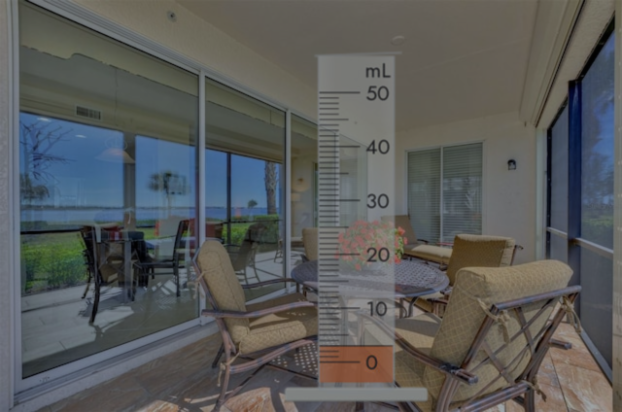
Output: 3 mL
